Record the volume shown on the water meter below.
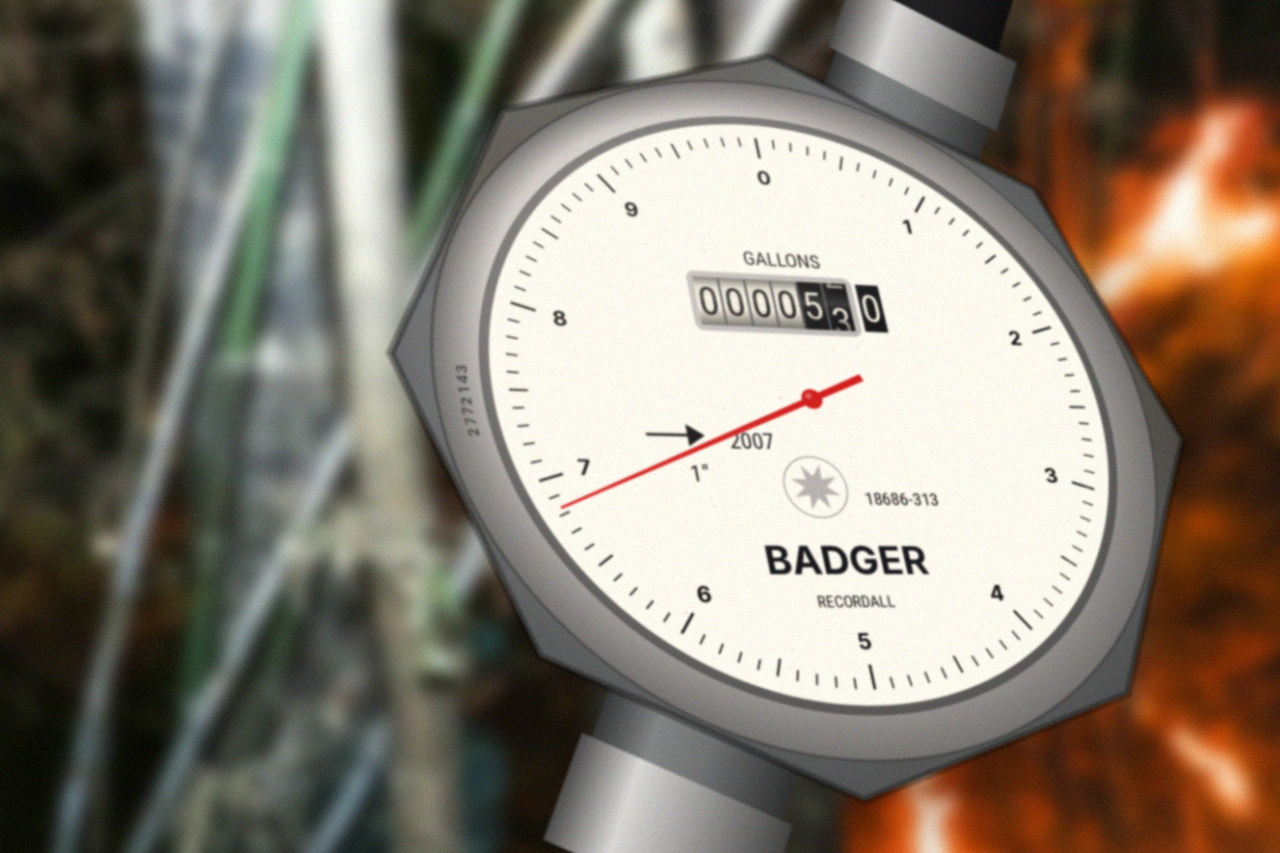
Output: 526.8 gal
